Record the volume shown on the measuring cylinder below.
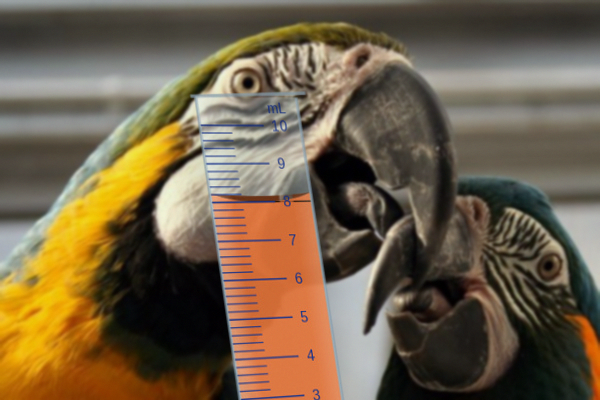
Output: 8 mL
